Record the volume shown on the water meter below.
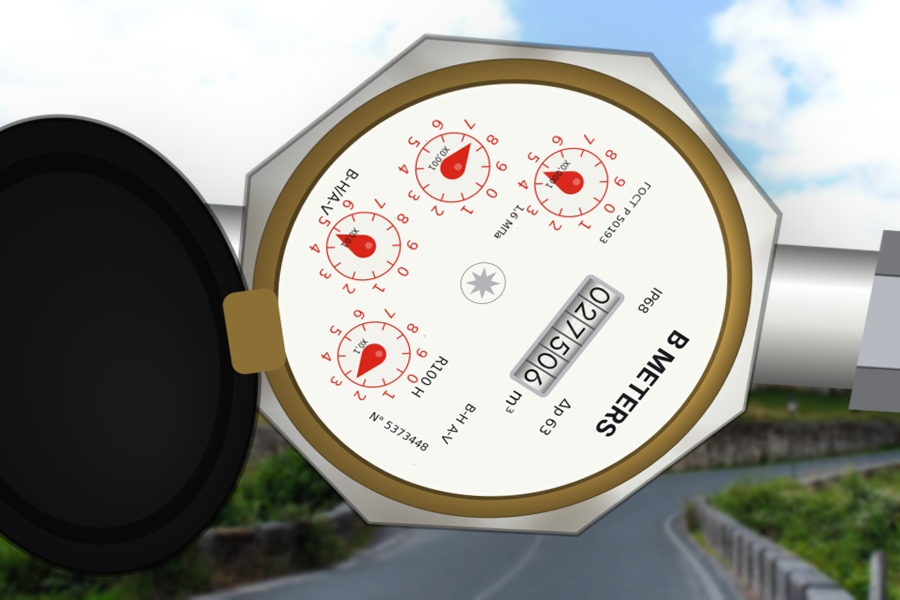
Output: 27506.2474 m³
